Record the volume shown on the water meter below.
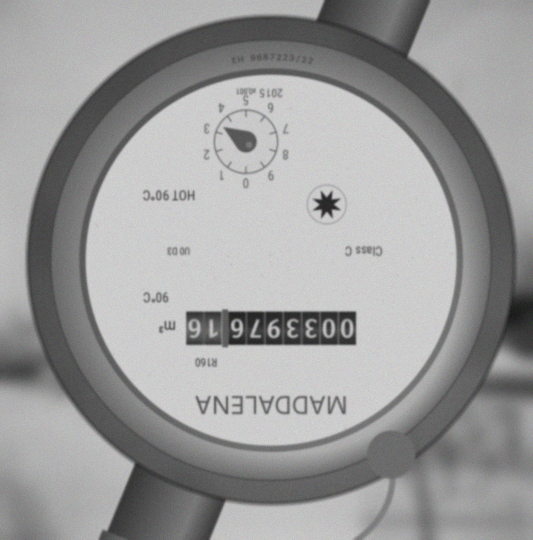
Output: 33976.163 m³
